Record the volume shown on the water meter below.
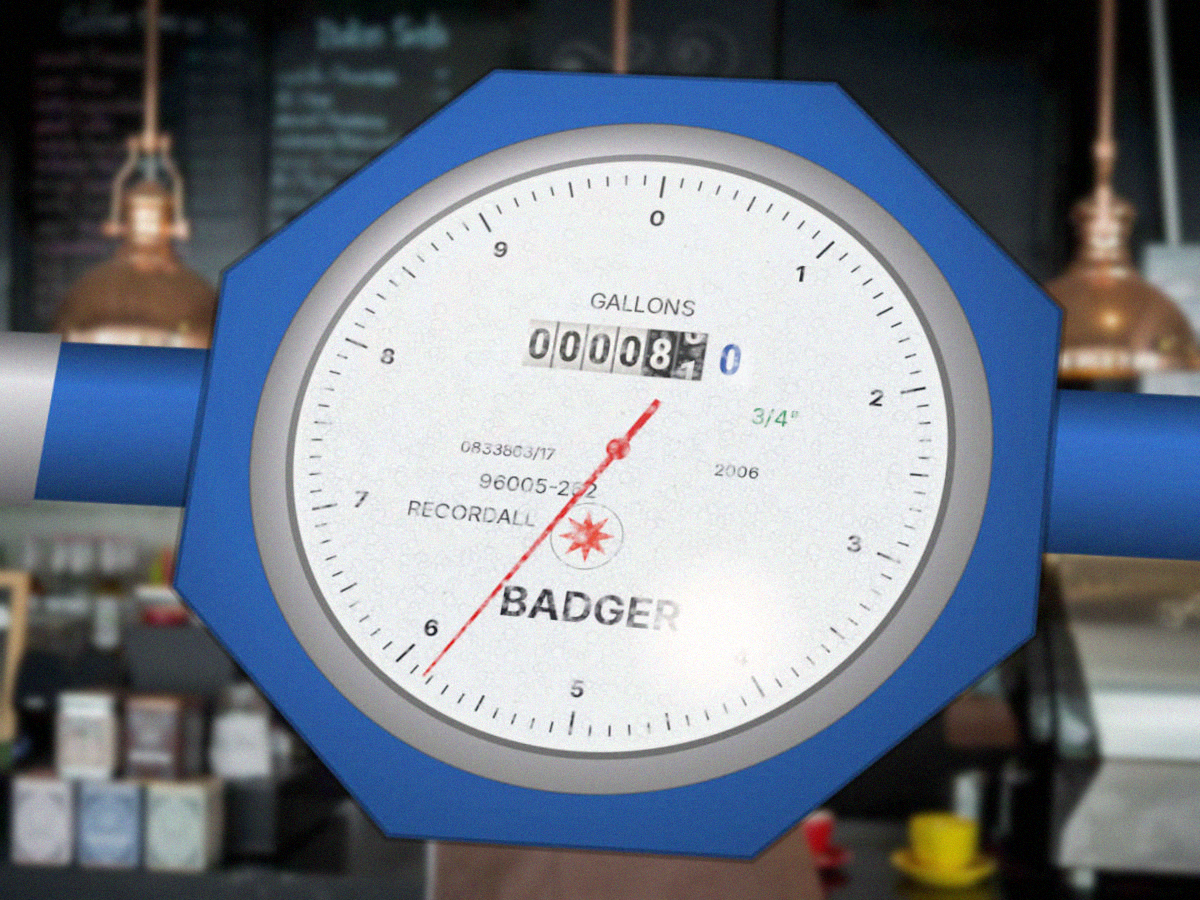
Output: 805.8 gal
